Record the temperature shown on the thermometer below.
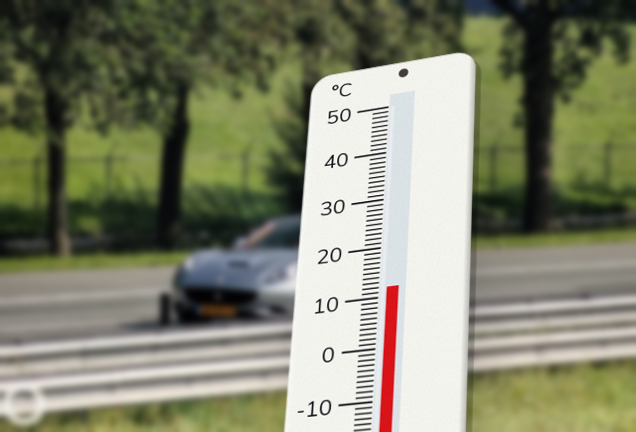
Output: 12 °C
